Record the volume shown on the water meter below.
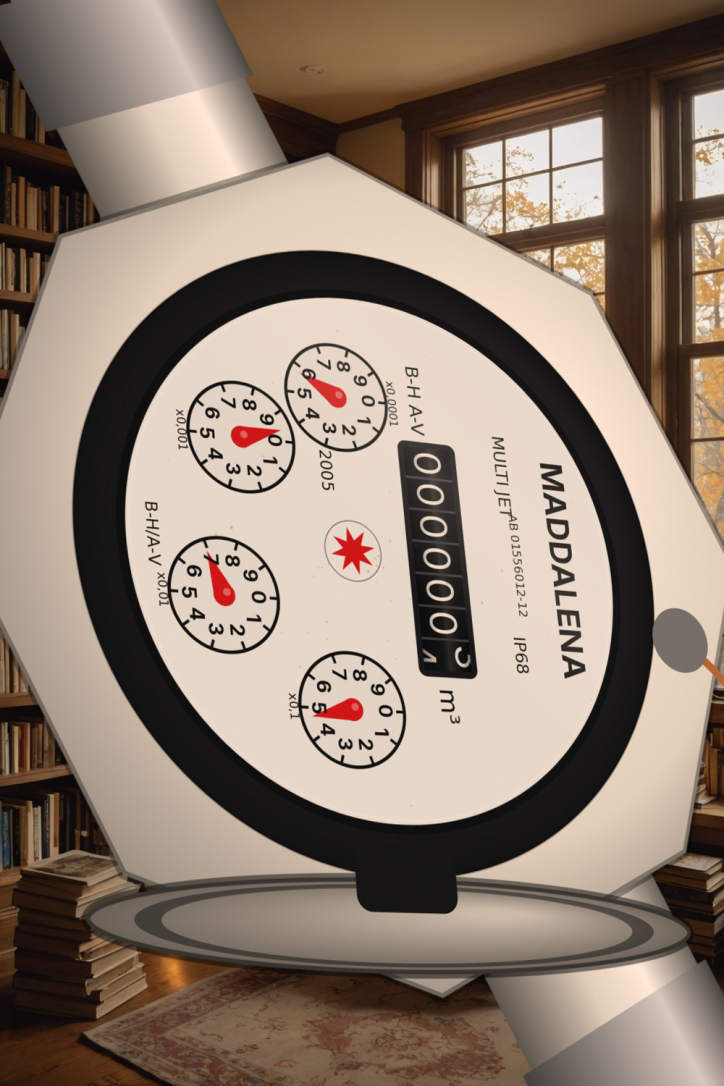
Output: 3.4695 m³
